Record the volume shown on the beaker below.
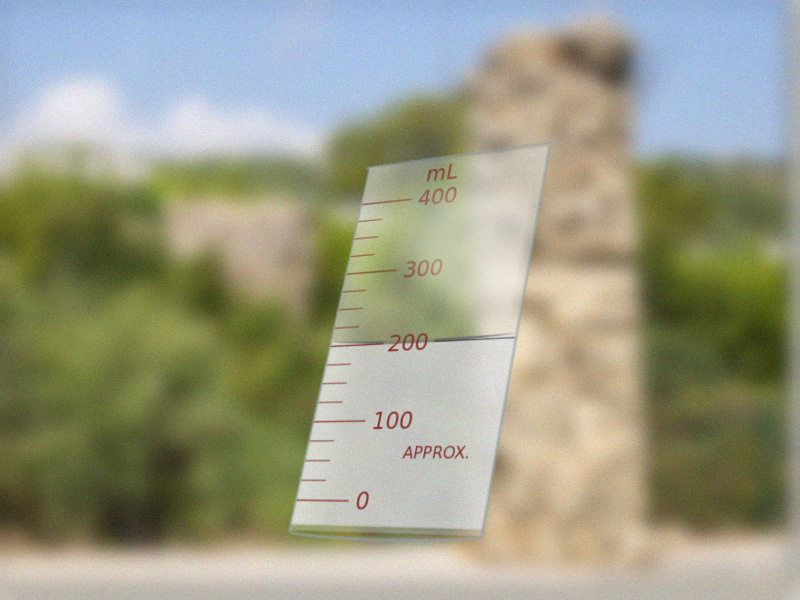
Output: 200 mL
